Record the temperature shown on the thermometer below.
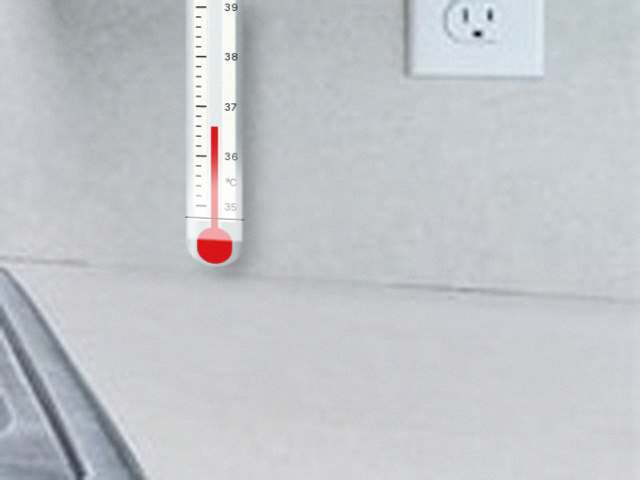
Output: 36.6 °C
